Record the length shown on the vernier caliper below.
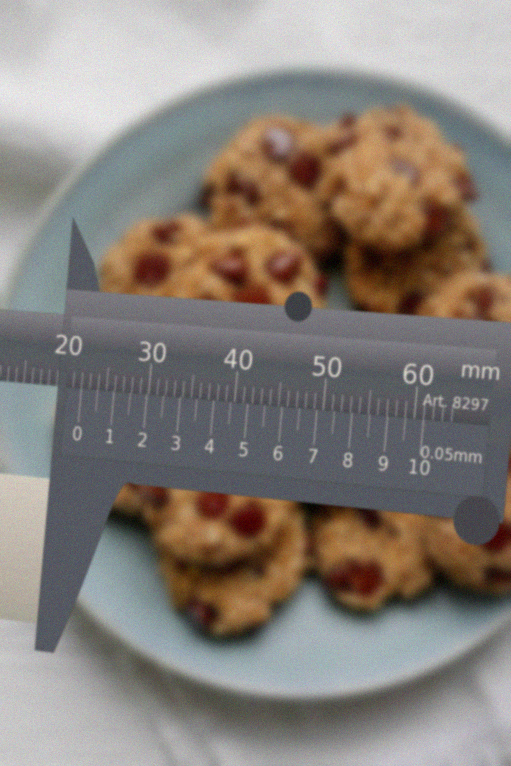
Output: 22.0 mm
